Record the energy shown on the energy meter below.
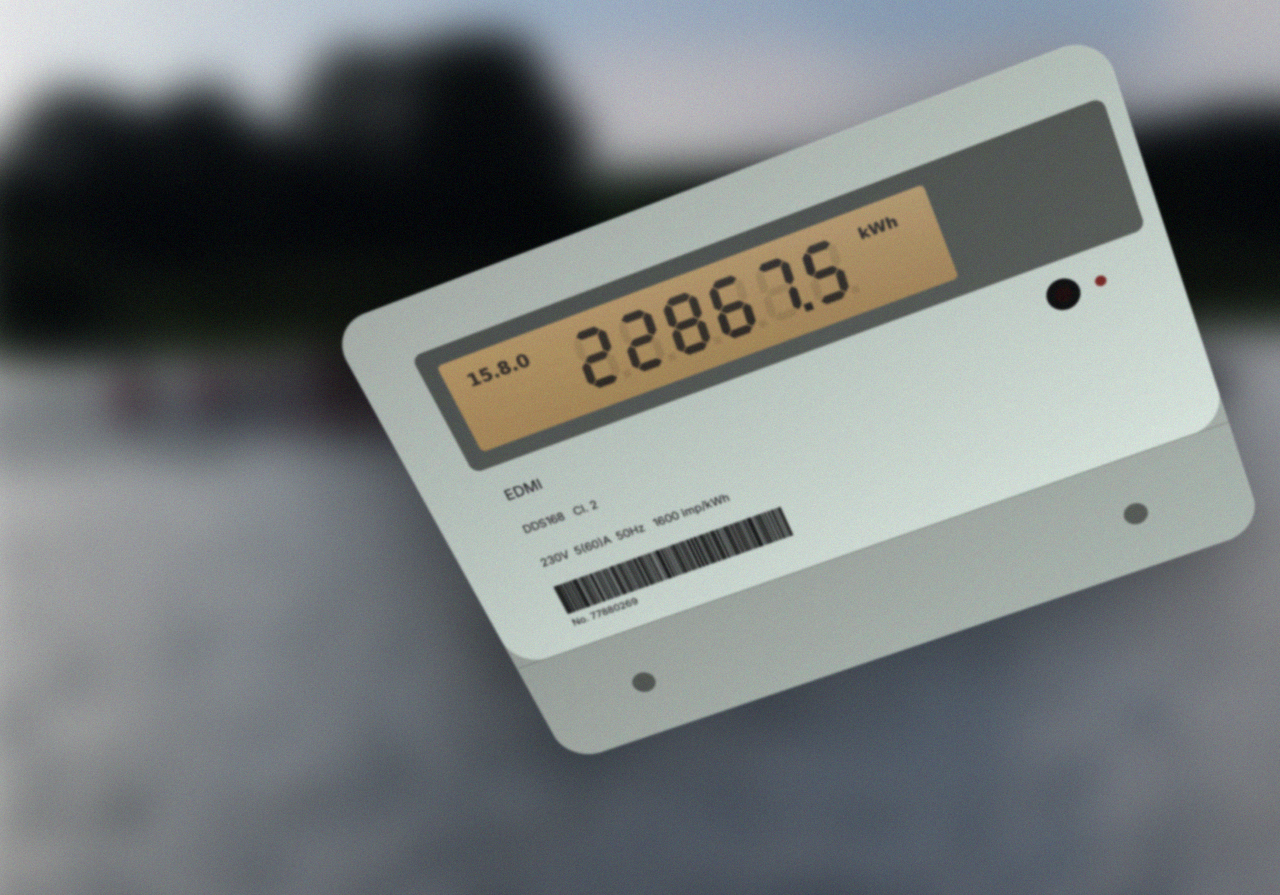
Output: 22867.5 kWh
